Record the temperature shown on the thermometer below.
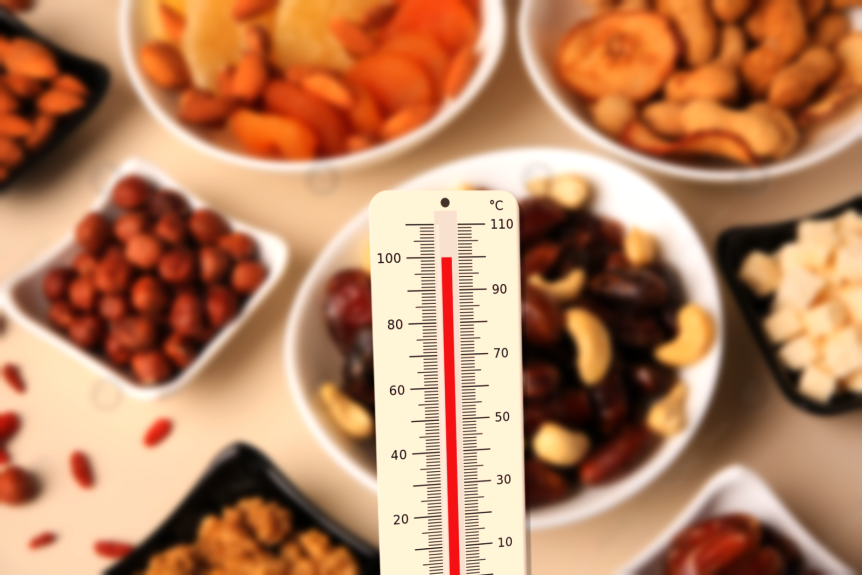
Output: 100 °C
